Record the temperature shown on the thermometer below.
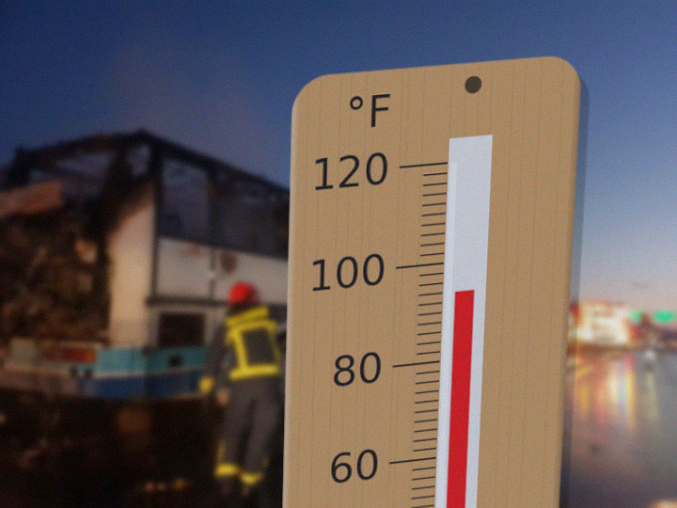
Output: 94 °F
